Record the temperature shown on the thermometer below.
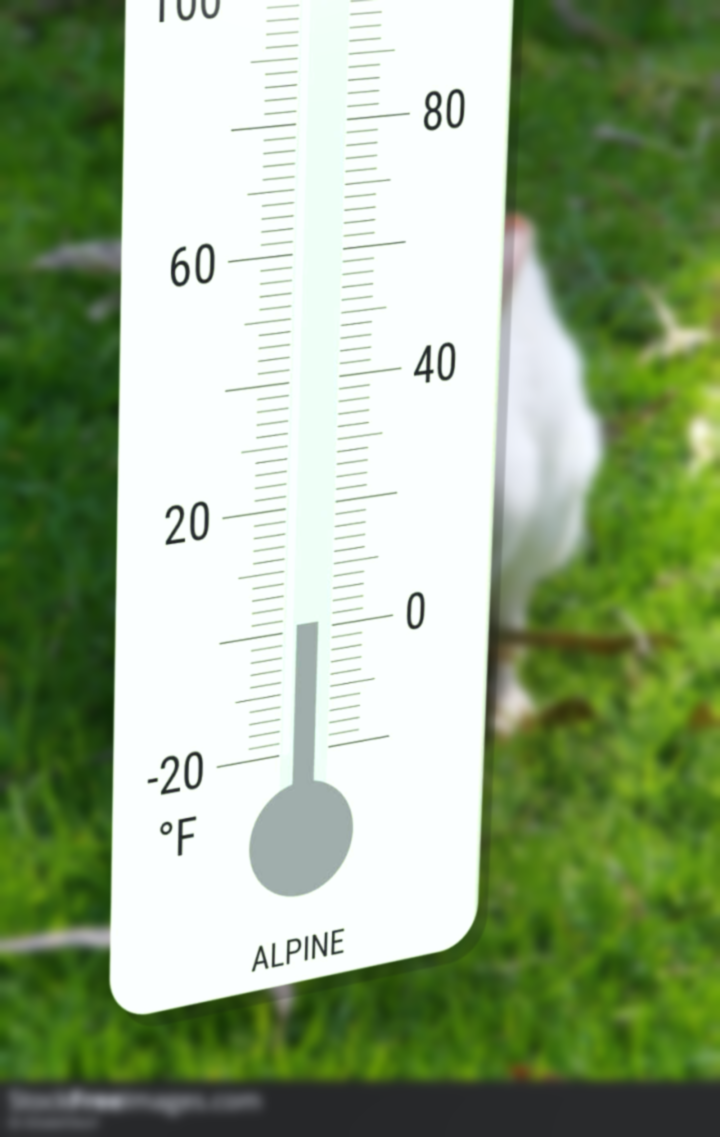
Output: 1 °F
